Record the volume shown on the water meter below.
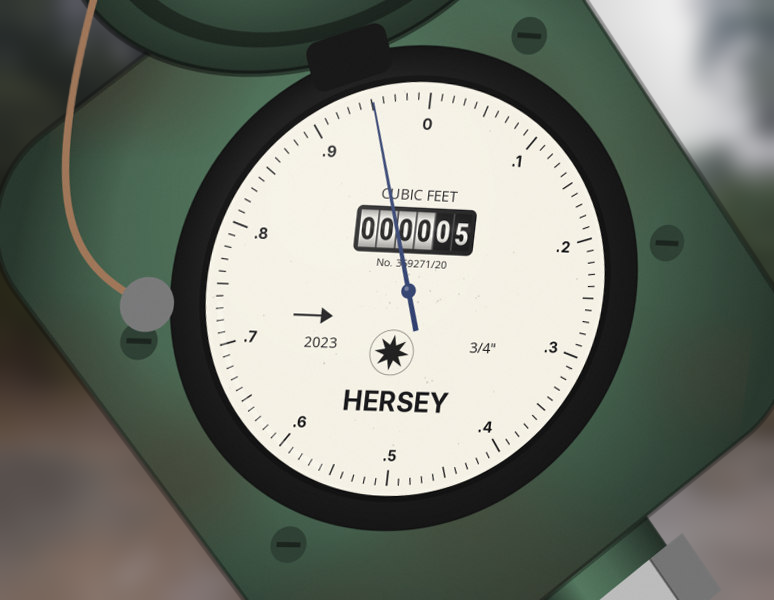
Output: 4.95 ft³
